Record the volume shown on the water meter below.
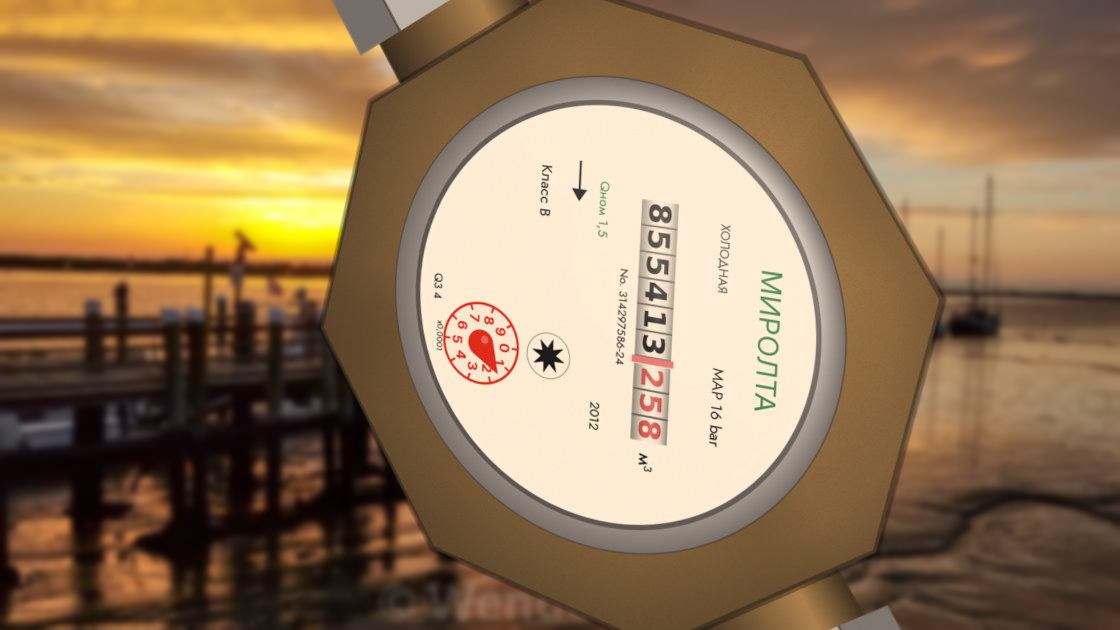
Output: 855413.2581 m³
